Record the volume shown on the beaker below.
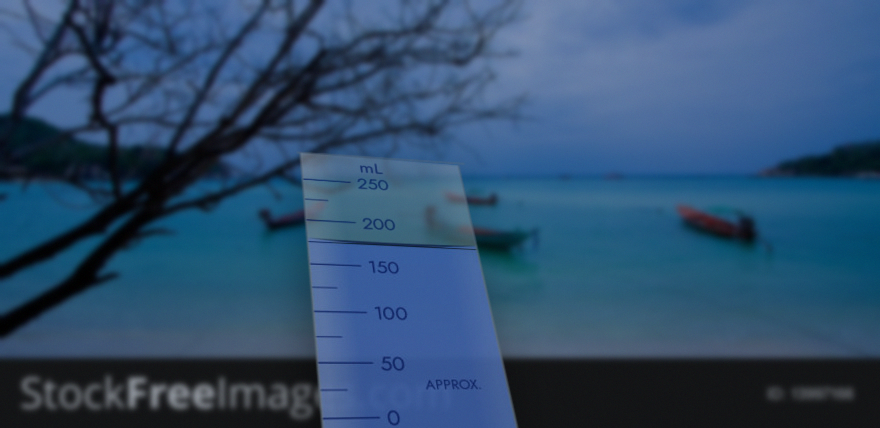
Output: 175 mL
